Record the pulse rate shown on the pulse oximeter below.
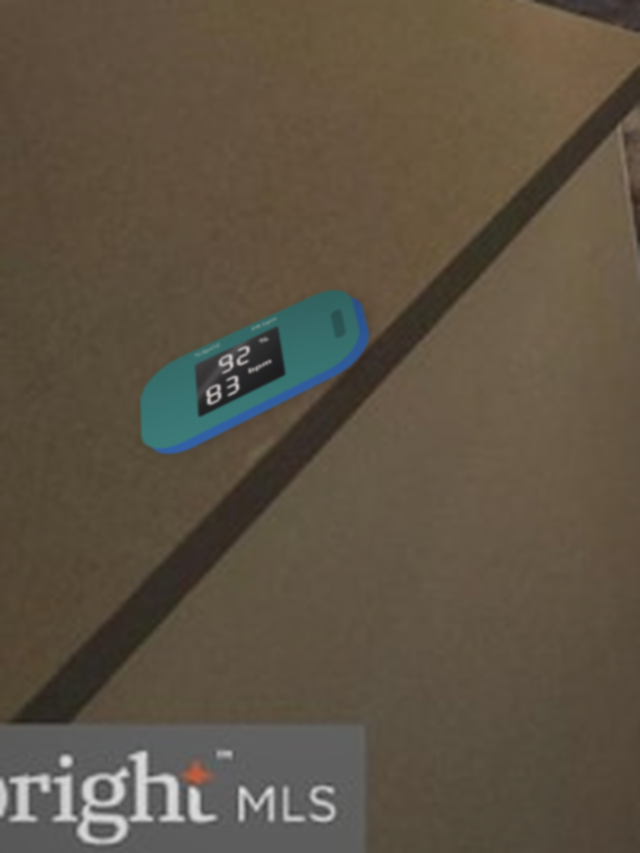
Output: 83 bpm
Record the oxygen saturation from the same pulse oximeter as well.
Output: 92 %
